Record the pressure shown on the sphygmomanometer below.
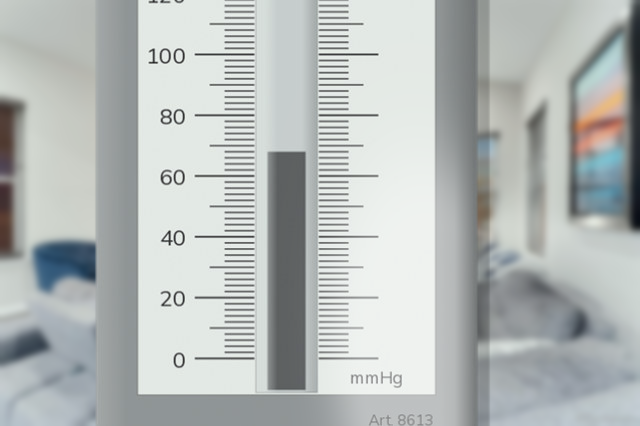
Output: 68 mmHg
